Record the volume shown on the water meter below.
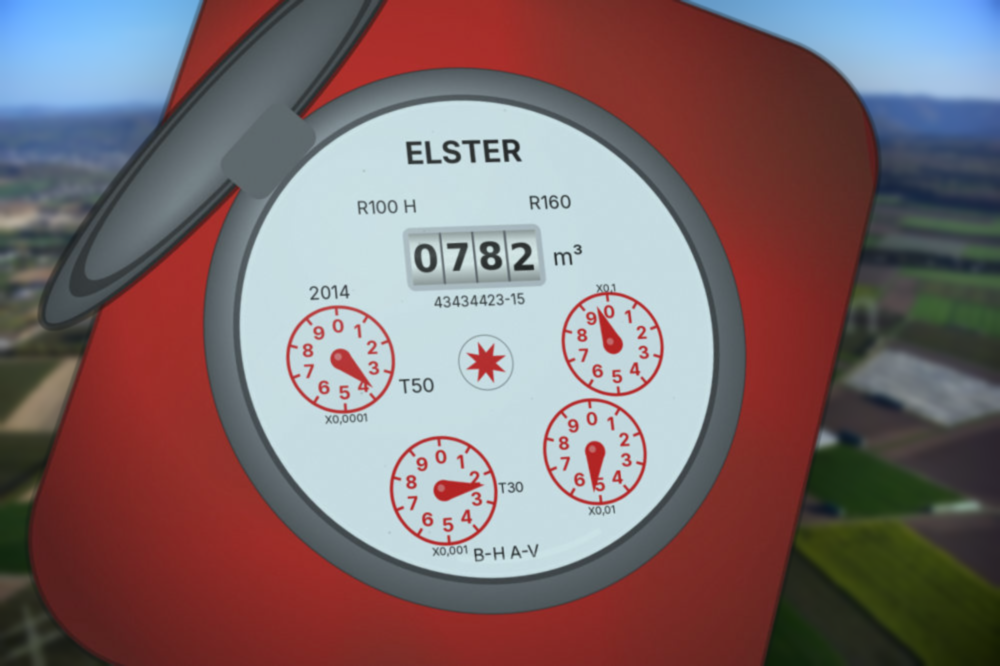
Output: 781.9523 m³
